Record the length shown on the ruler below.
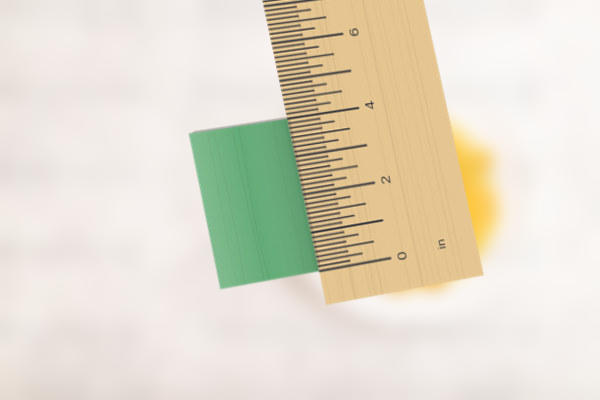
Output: 4 in
